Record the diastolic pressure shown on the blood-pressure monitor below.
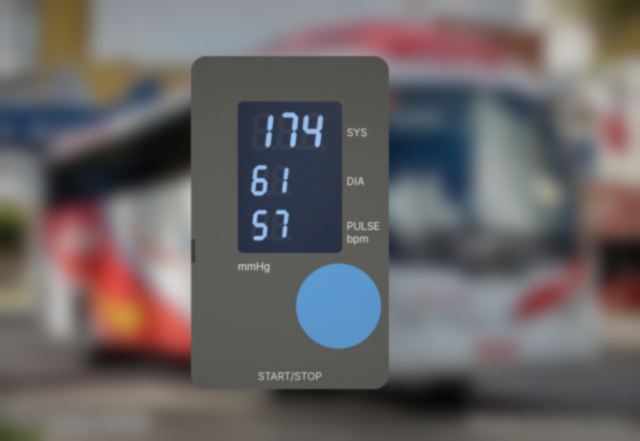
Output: 61 mmHg
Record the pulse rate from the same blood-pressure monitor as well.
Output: 57 bpm
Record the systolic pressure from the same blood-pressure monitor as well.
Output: 174 mmHg
